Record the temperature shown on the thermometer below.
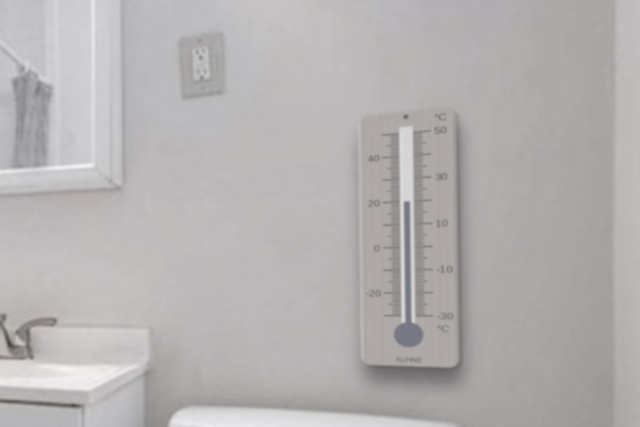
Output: 20 °C
